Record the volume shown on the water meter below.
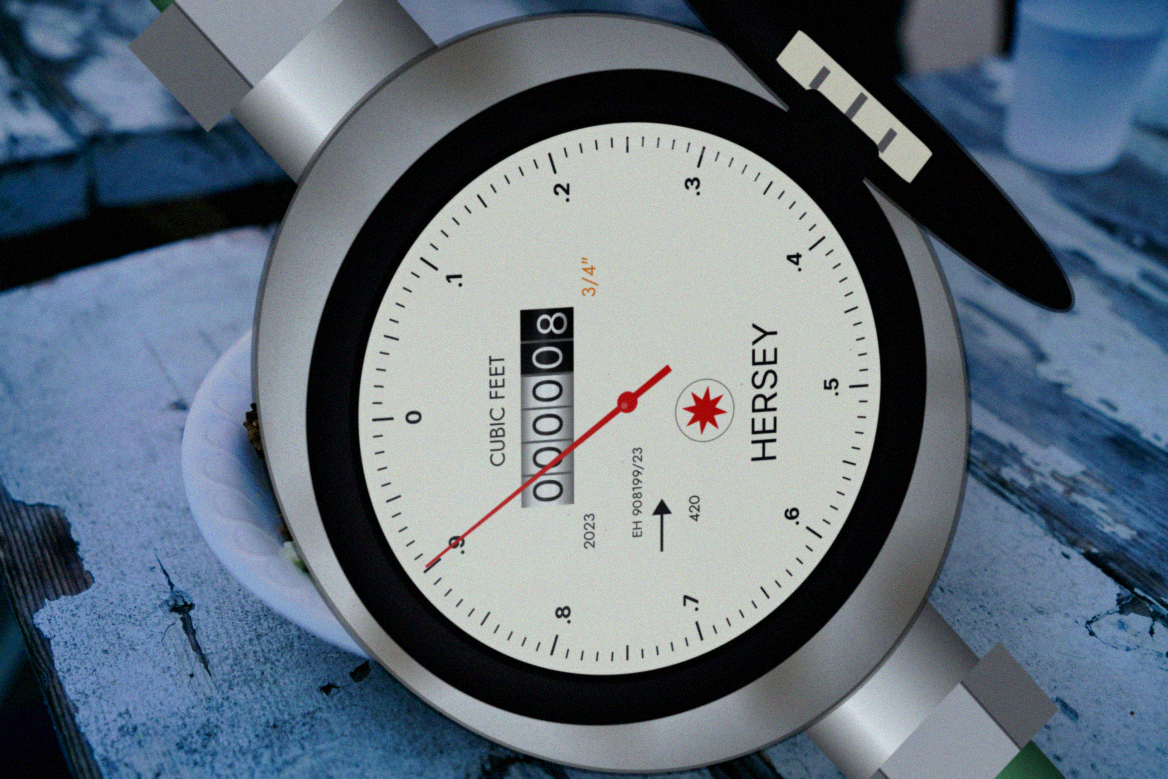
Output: 7.90 ft³
